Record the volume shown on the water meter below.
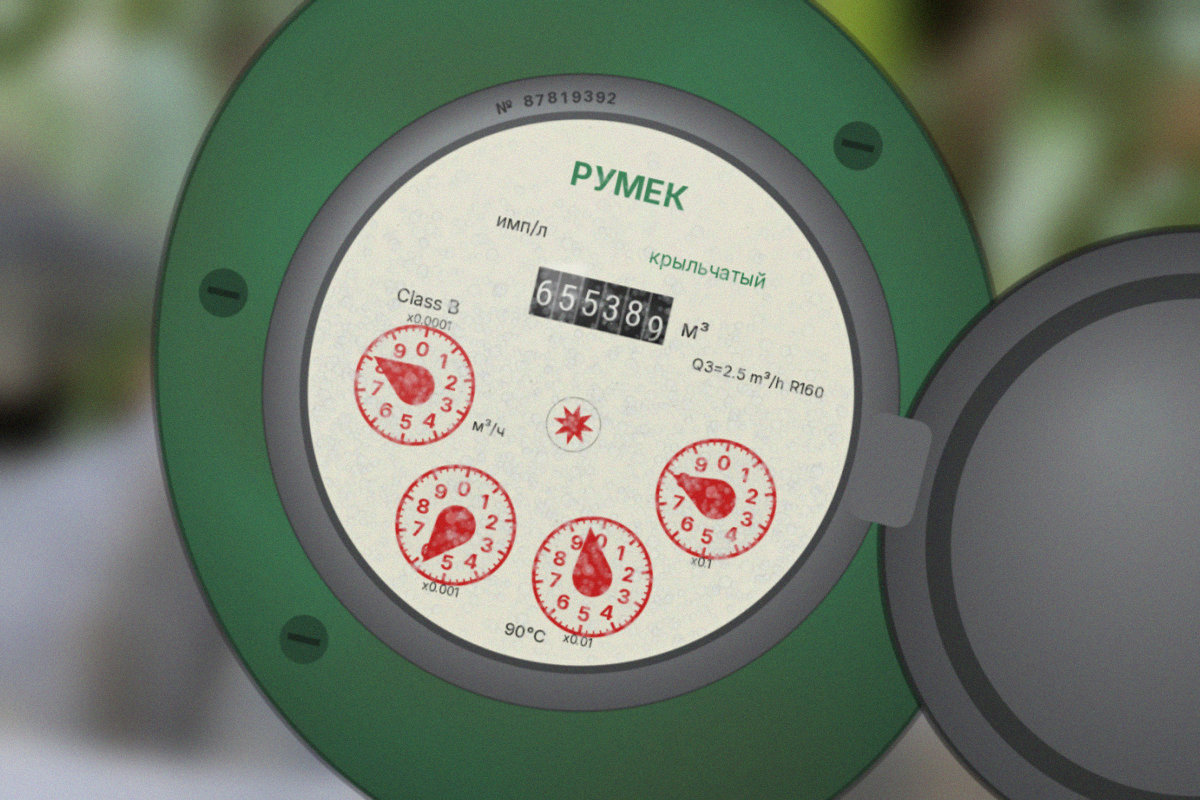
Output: 655388.7958 m³
